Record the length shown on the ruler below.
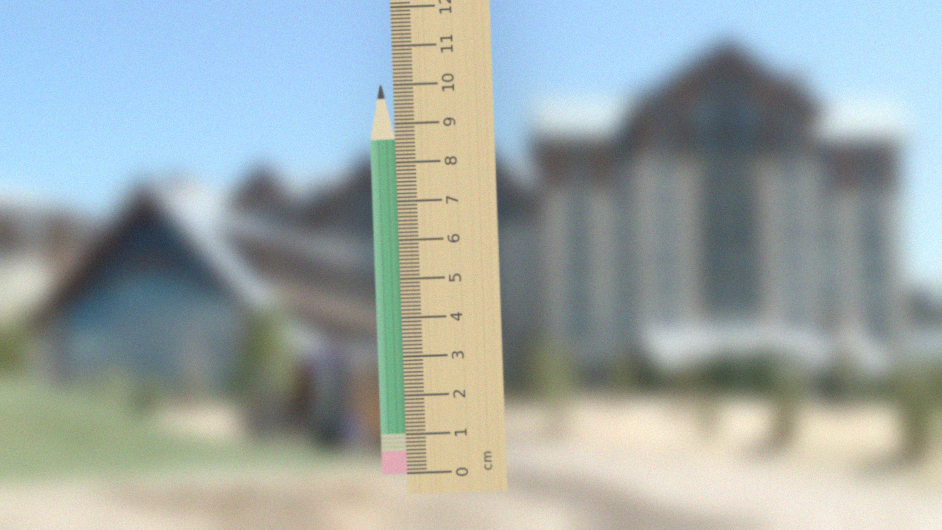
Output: 10 cm
